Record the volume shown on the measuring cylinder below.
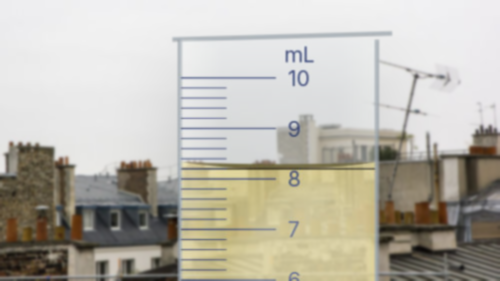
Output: 8.2 mL
